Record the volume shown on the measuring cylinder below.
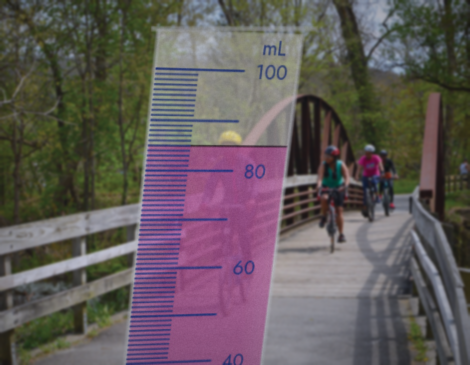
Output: 85 mL
